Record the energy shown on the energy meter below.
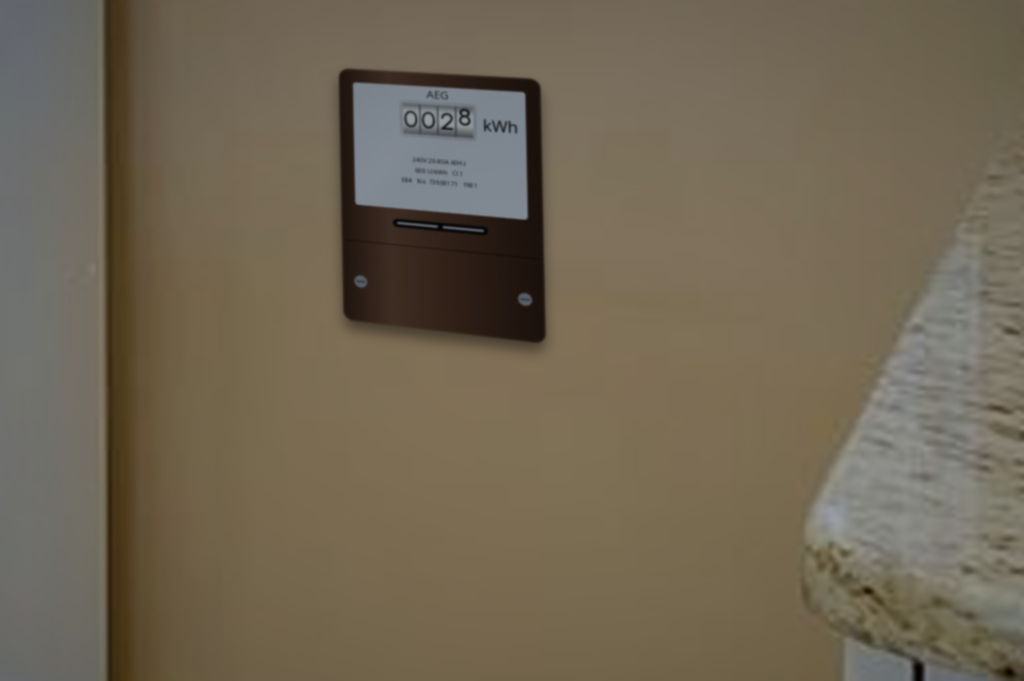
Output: 28 kWh
